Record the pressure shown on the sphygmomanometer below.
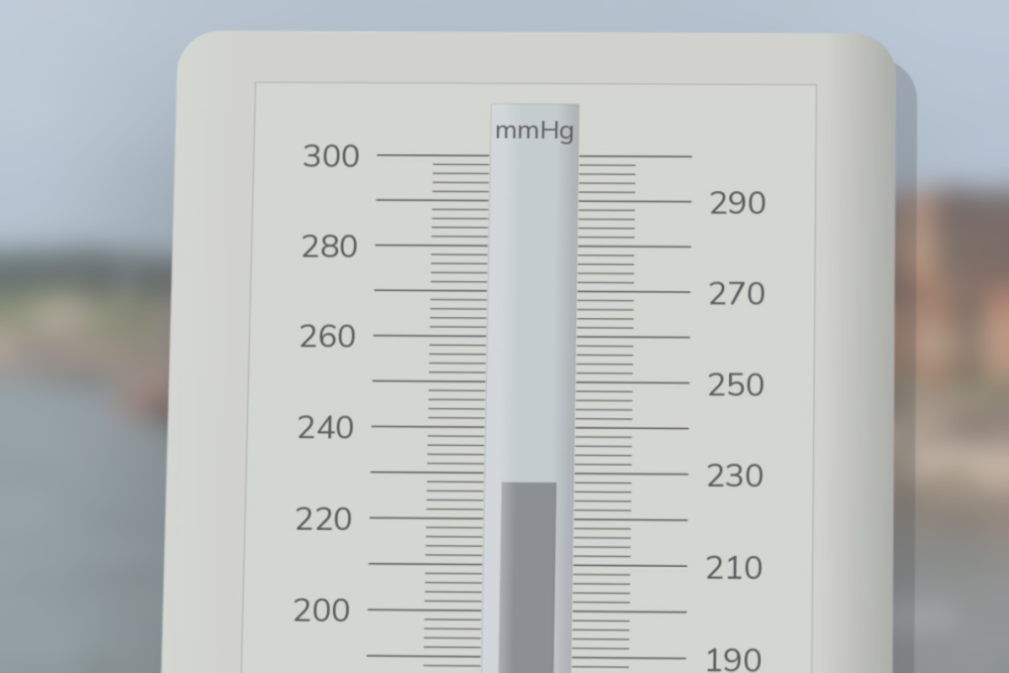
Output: 228 mmHg
